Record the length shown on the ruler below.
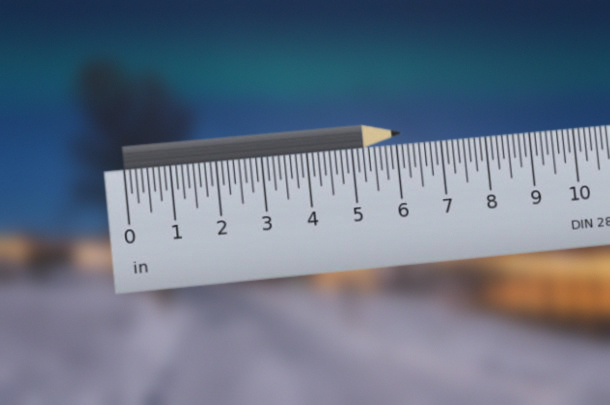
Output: 6.125 in
